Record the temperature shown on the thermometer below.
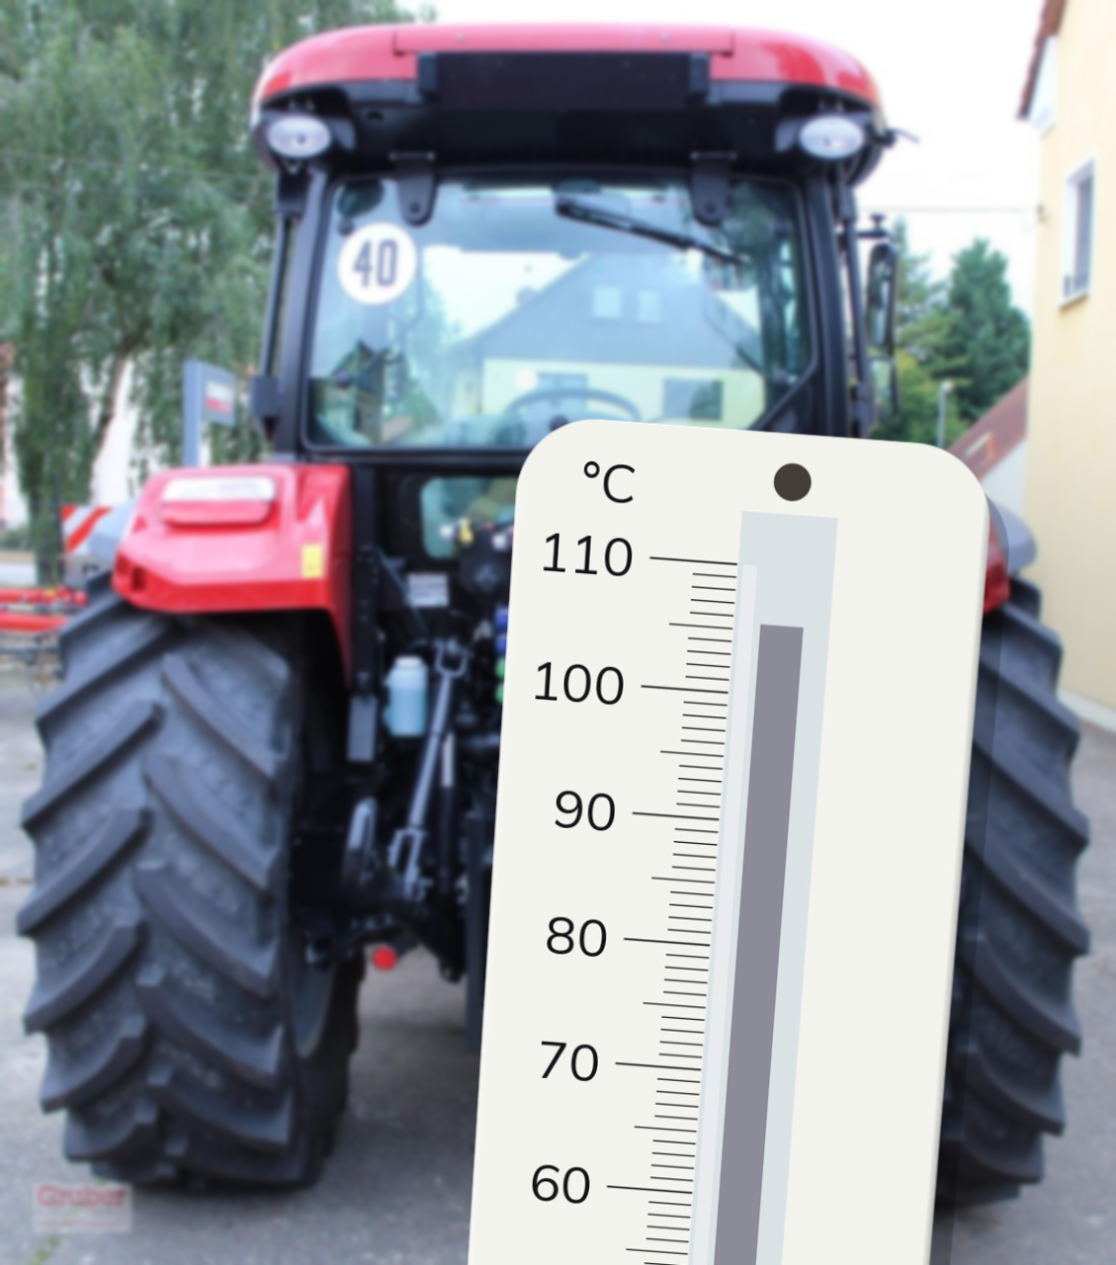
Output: 105.5 °C
